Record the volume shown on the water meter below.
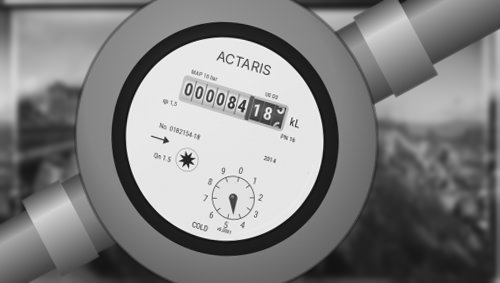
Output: 84.1854 kL
